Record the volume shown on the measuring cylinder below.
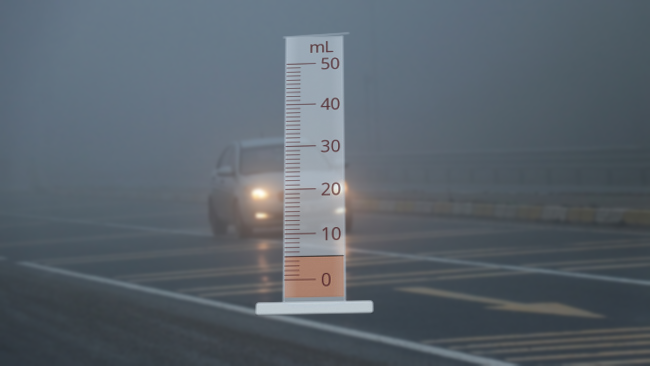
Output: 5 mL
